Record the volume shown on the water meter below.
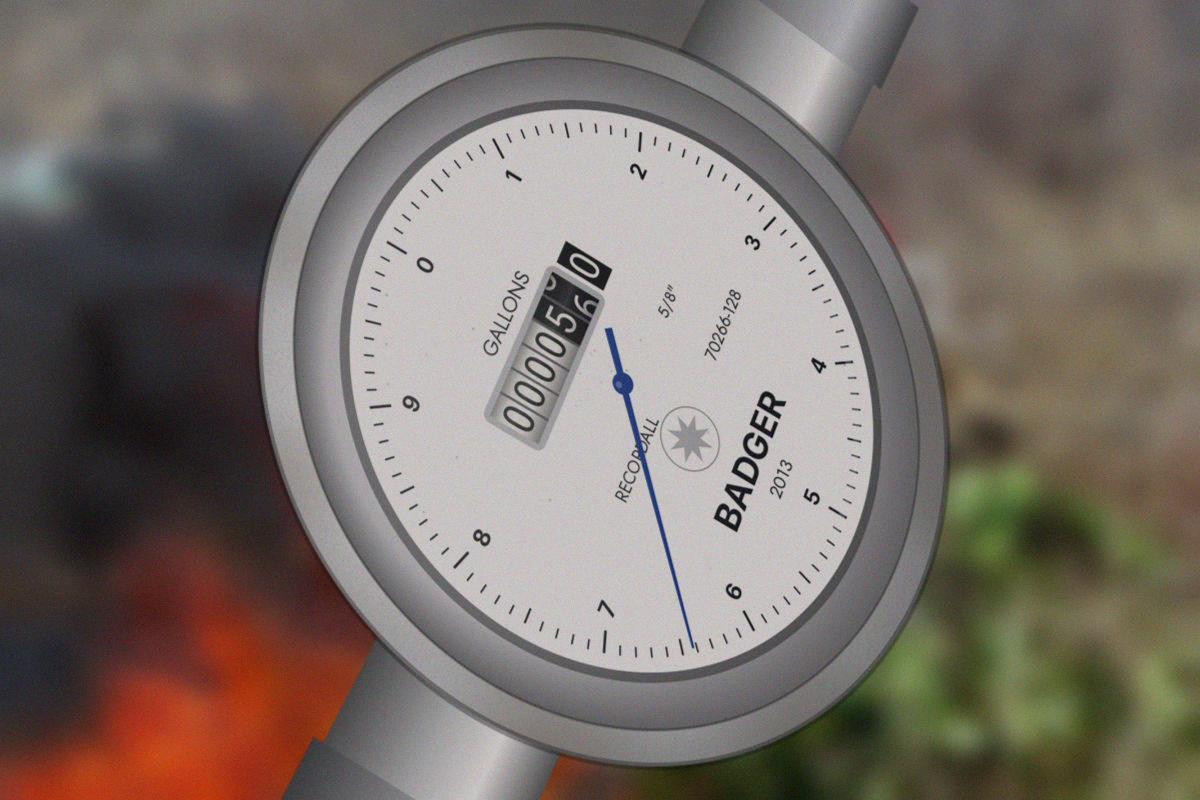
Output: 556.4 gal
